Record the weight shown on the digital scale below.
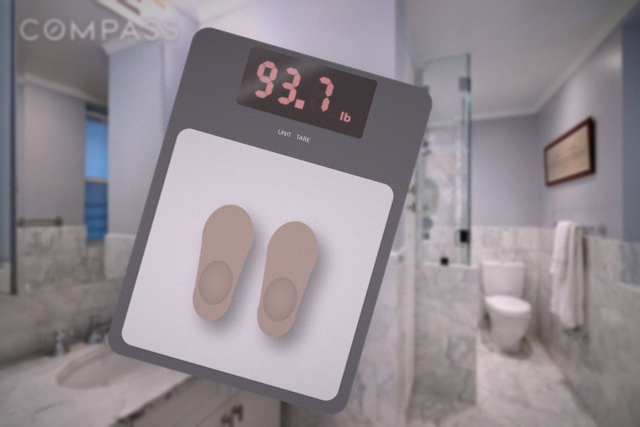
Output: 93.7 lb
